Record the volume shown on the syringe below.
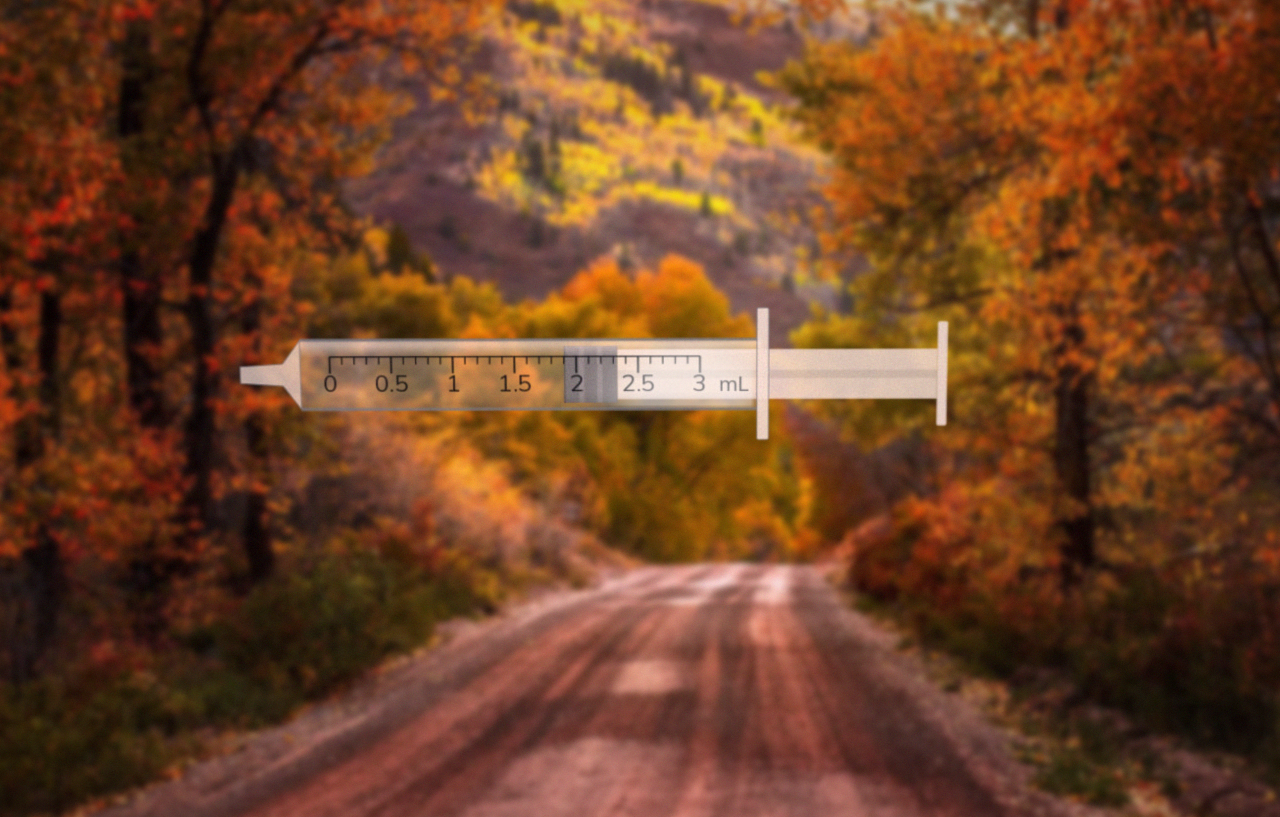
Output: 1.9 mL
